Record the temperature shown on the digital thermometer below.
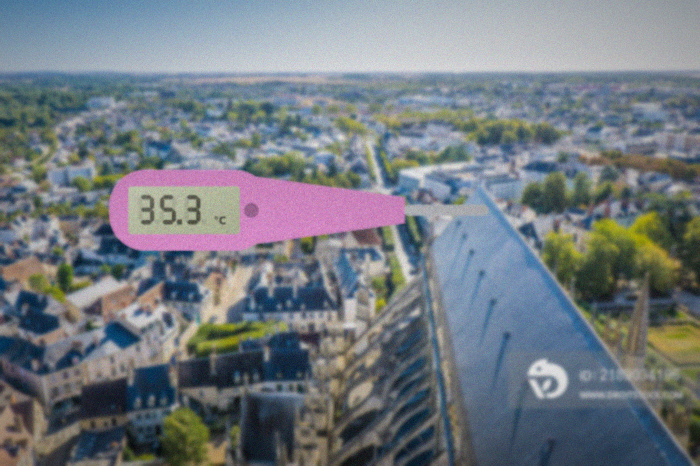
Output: 35.3 °C
